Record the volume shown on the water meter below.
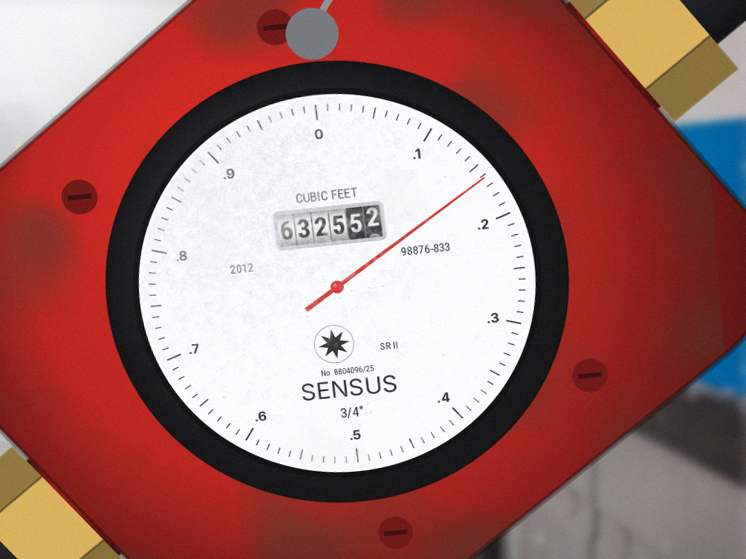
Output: 632552.16 ft³
